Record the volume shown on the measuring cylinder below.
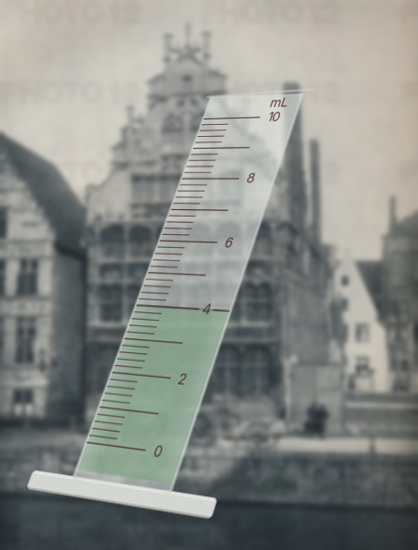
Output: 4 mL
